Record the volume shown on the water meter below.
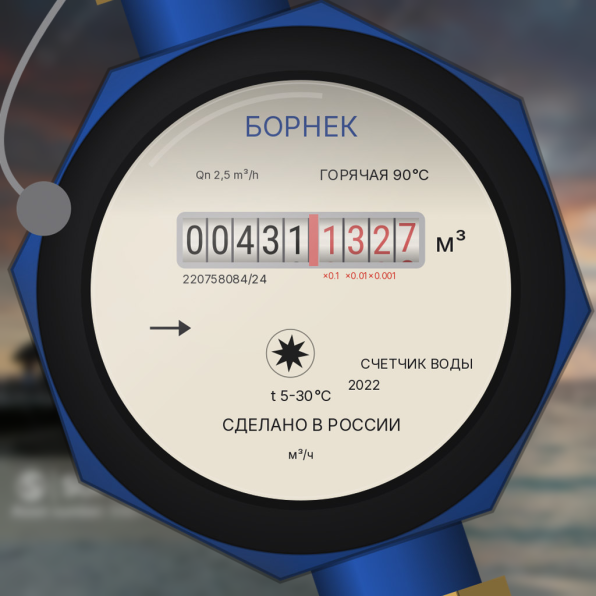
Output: 431.1327 m³
